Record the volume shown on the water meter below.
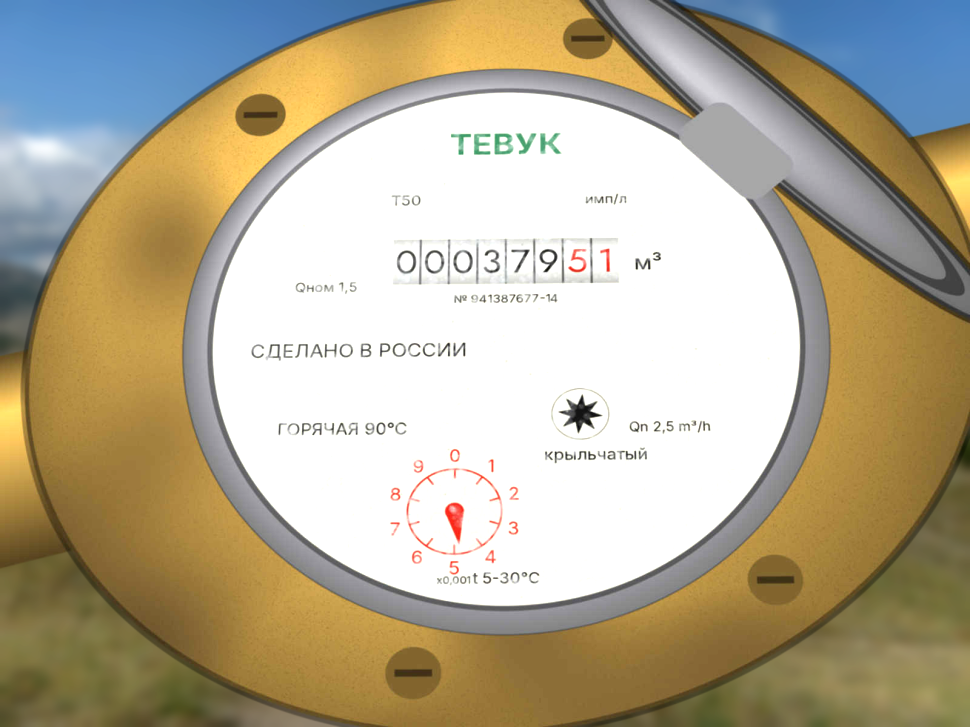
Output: 379.514 m³
